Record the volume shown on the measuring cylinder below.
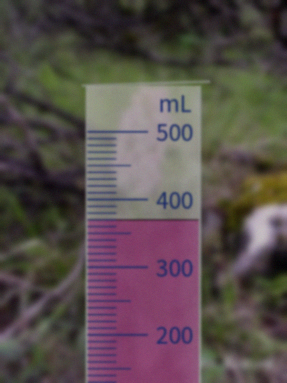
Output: 370 mL
